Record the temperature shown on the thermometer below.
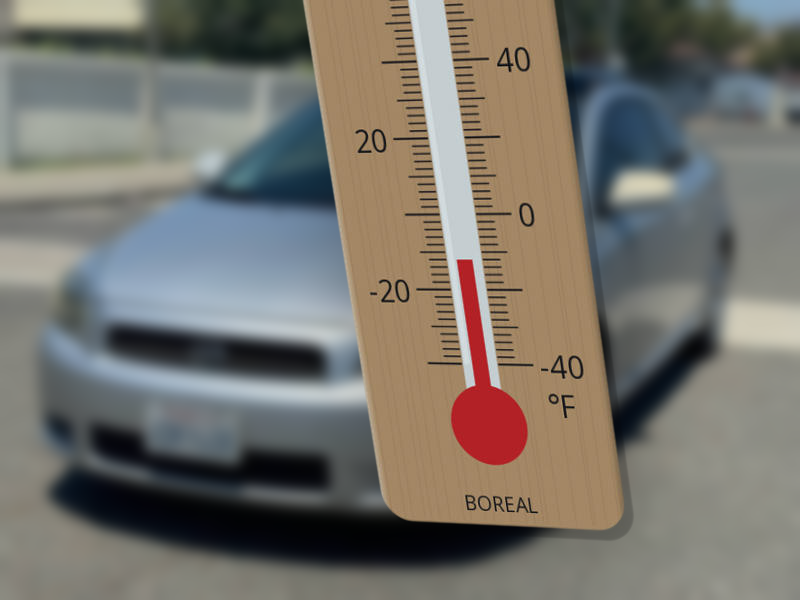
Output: -12 °F
